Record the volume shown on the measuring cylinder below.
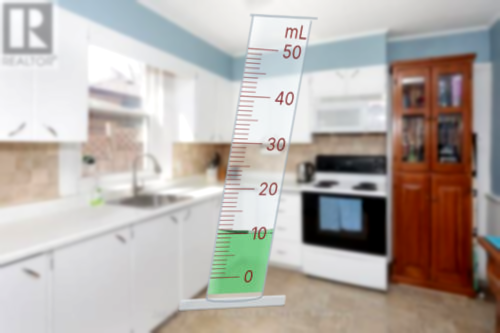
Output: 10 mL
